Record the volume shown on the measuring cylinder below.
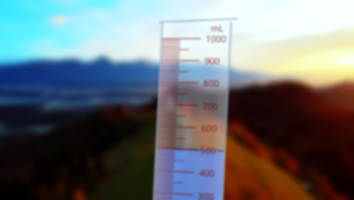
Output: 500 mL
